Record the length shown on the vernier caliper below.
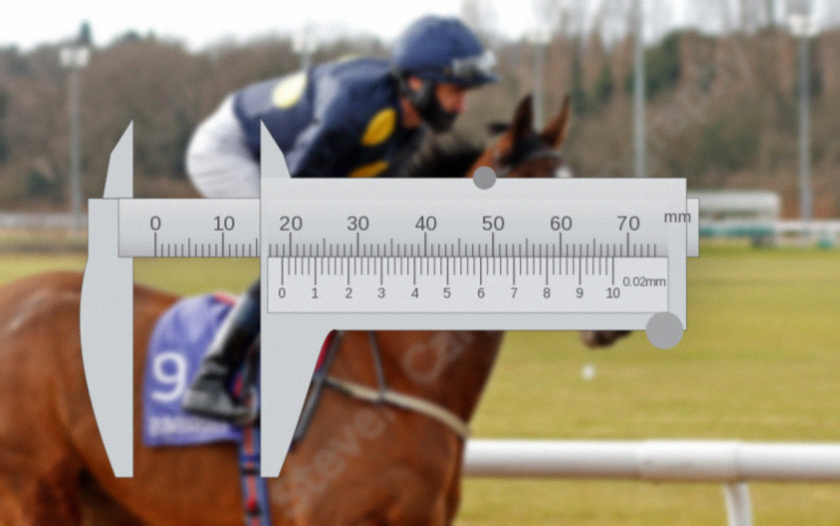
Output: 18.8 mm
